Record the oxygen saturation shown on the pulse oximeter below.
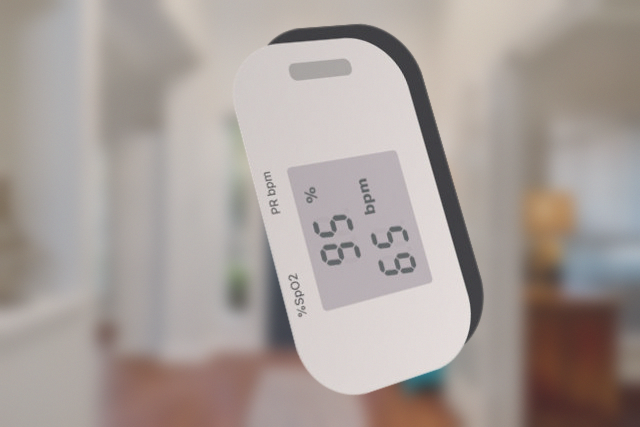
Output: 95 %
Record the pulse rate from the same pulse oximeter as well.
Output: 65 bpm
